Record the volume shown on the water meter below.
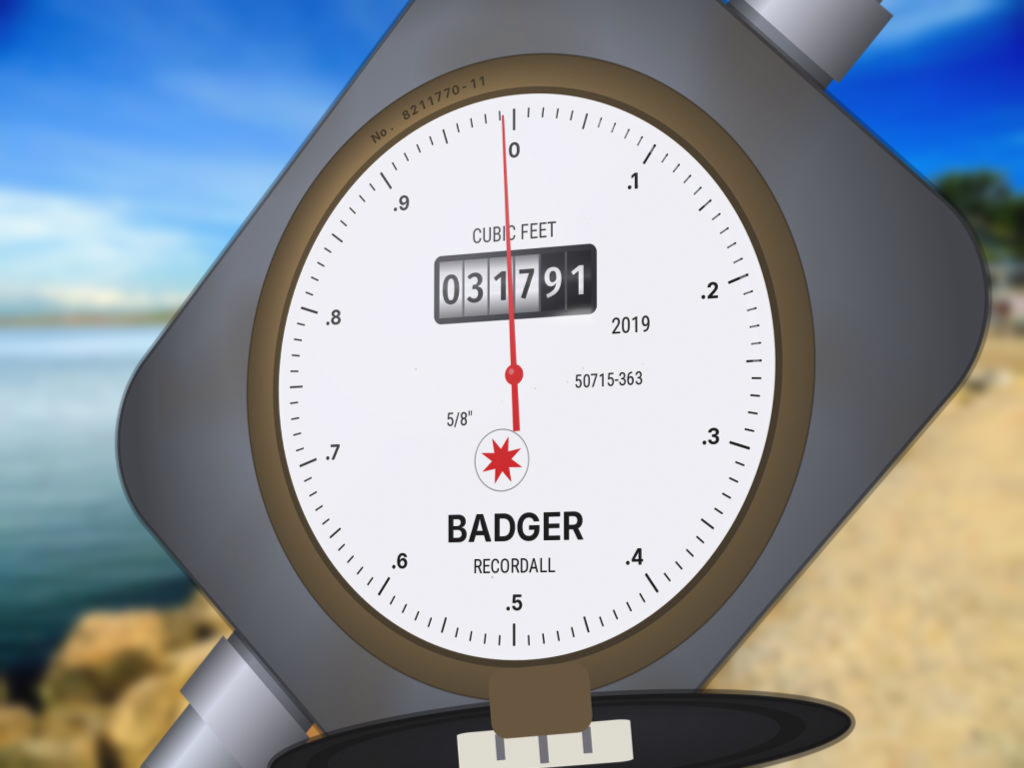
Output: 31790.99 ft³
